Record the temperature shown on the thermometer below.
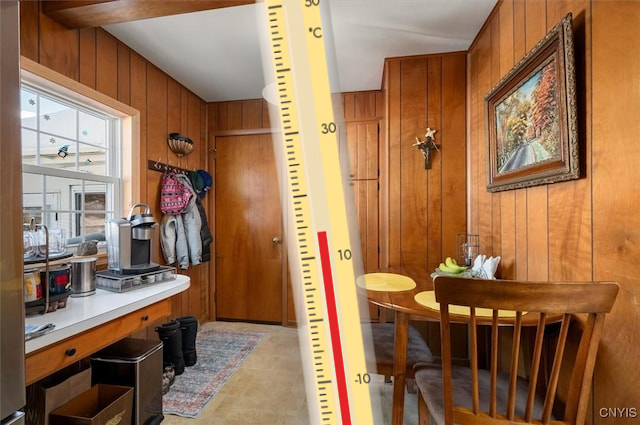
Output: 14 °C
